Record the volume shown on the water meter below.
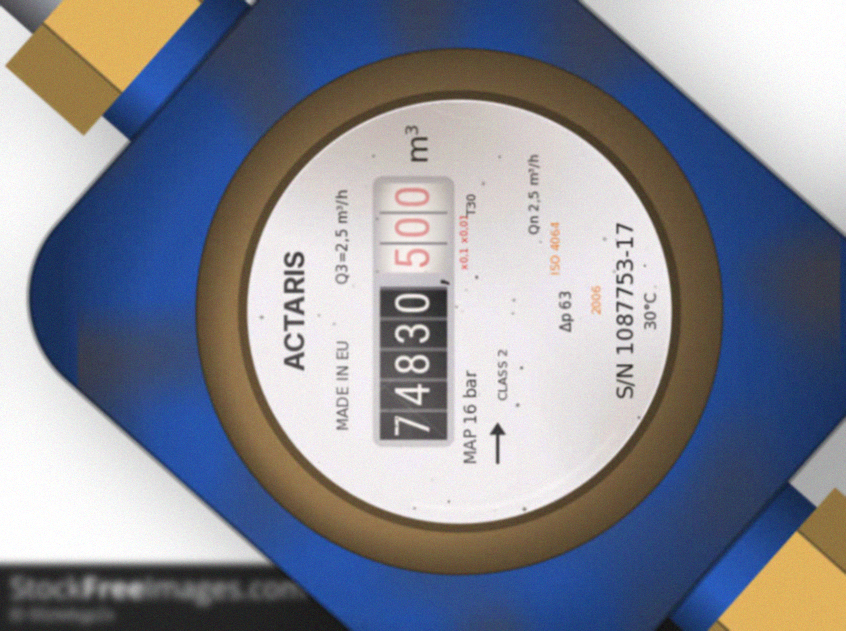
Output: 74830.500 m³
